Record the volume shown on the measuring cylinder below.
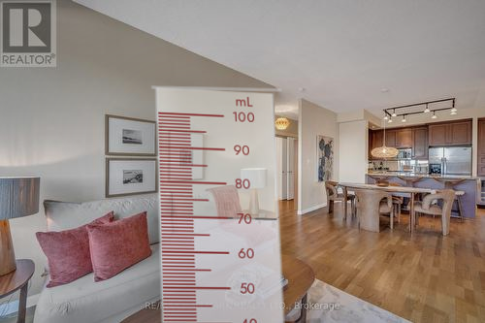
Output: 70 mL
